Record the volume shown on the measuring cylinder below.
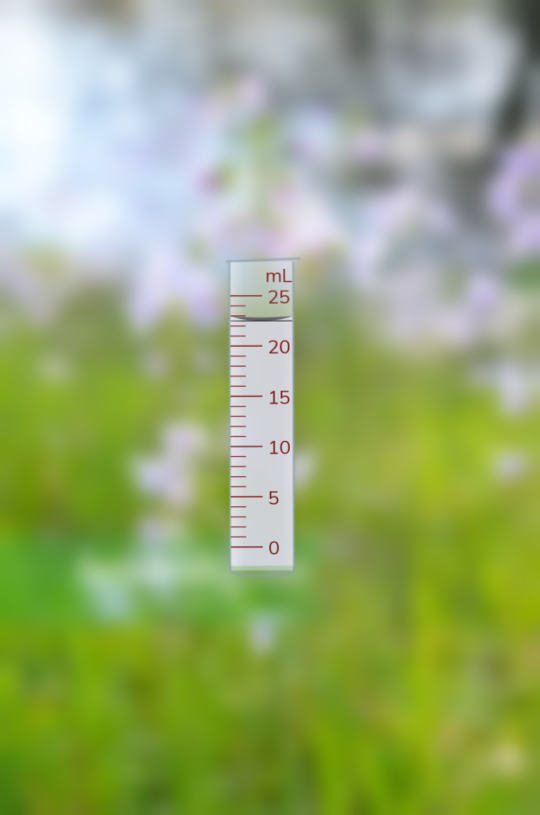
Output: 22.5 mL
